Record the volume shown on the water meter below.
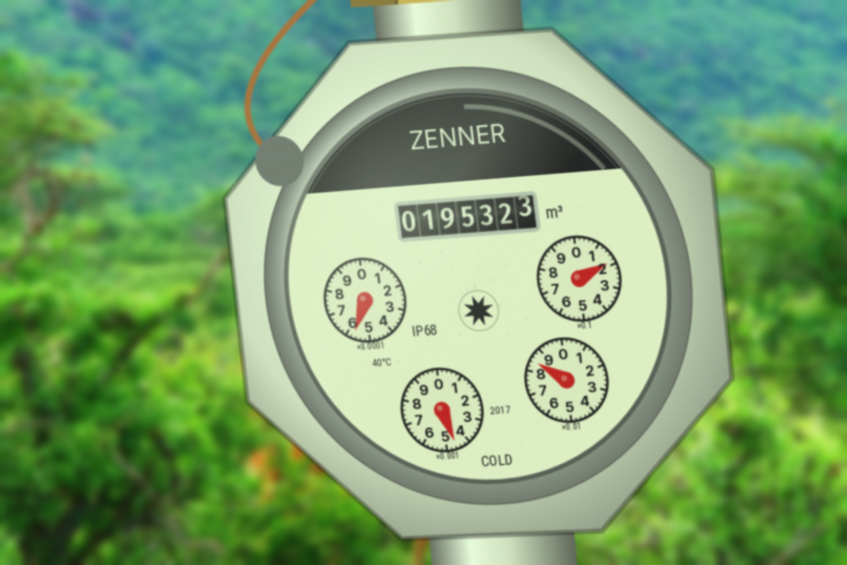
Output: 195323.1845 m³
